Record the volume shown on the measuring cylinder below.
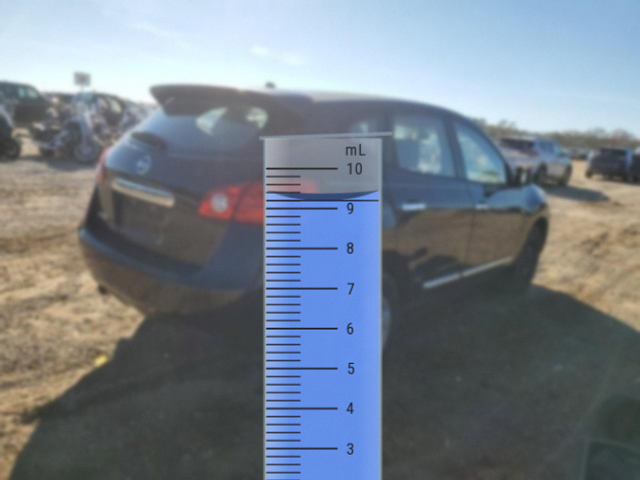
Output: 9.2 mL
